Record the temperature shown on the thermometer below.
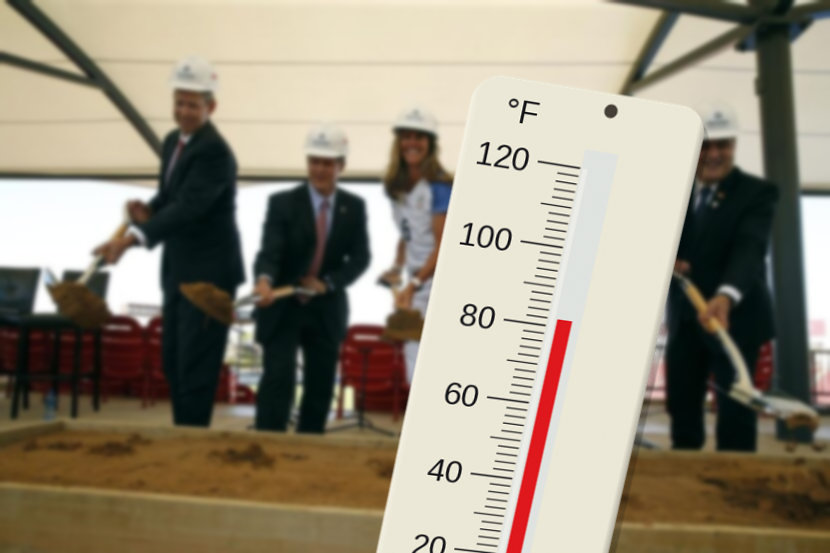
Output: 82 °F
